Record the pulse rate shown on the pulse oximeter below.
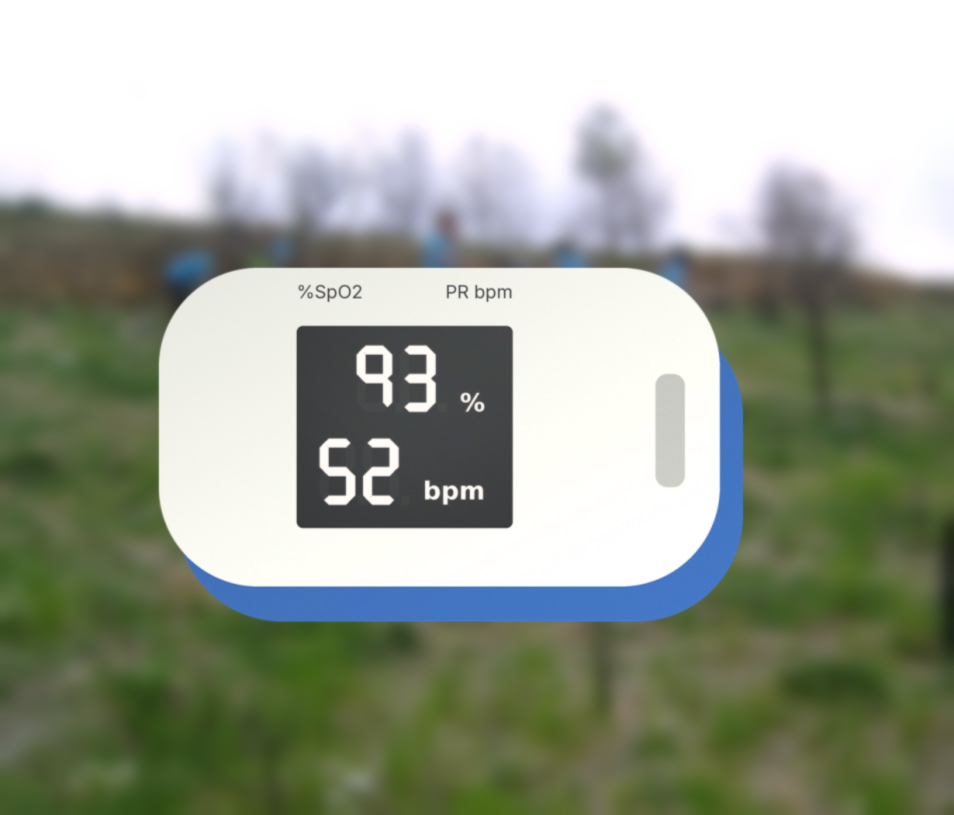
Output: 52 bpm
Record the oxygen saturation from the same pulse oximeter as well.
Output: 93 %
